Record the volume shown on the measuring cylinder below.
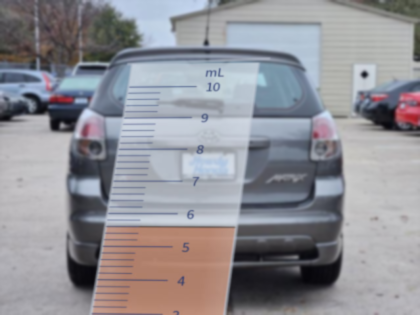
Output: 5.6 mL
